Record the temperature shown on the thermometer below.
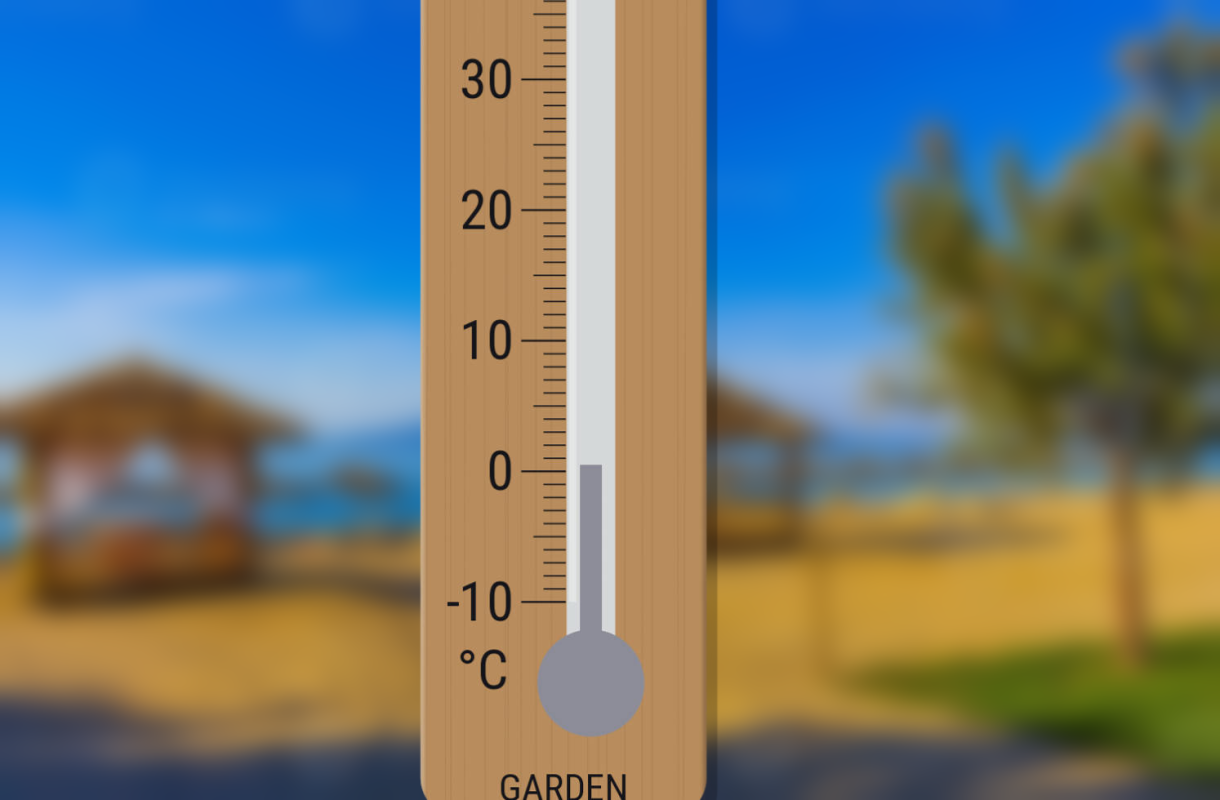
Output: 0.5 °C
